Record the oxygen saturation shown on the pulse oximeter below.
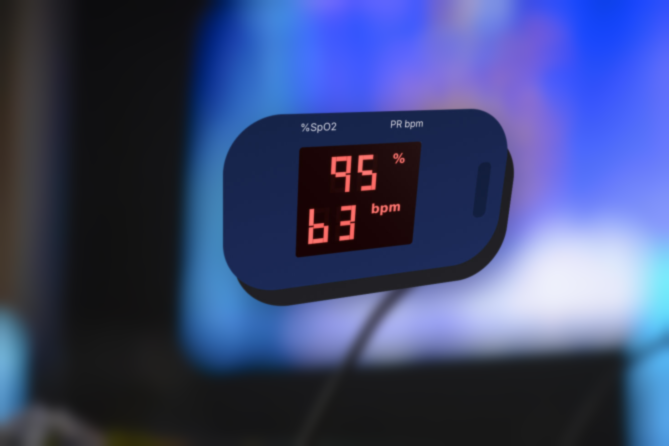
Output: 95 %
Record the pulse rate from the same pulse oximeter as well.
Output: 63 bpm
